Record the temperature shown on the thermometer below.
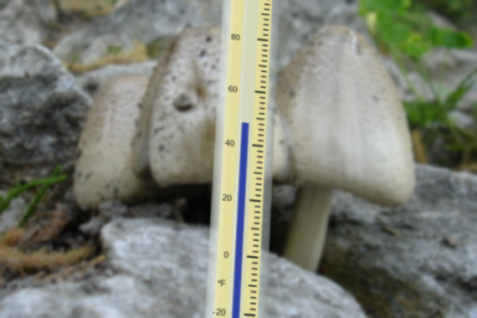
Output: 48 °F
